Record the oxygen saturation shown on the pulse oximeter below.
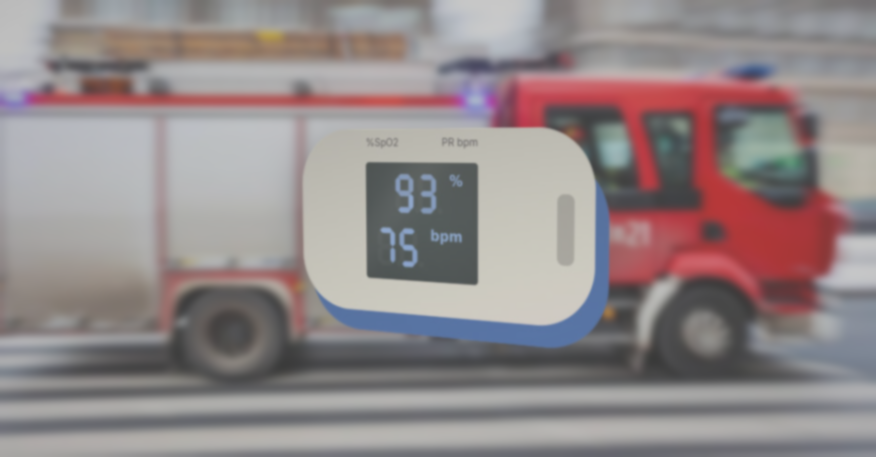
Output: 93 %
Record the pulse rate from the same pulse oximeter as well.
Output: 75 bpm
